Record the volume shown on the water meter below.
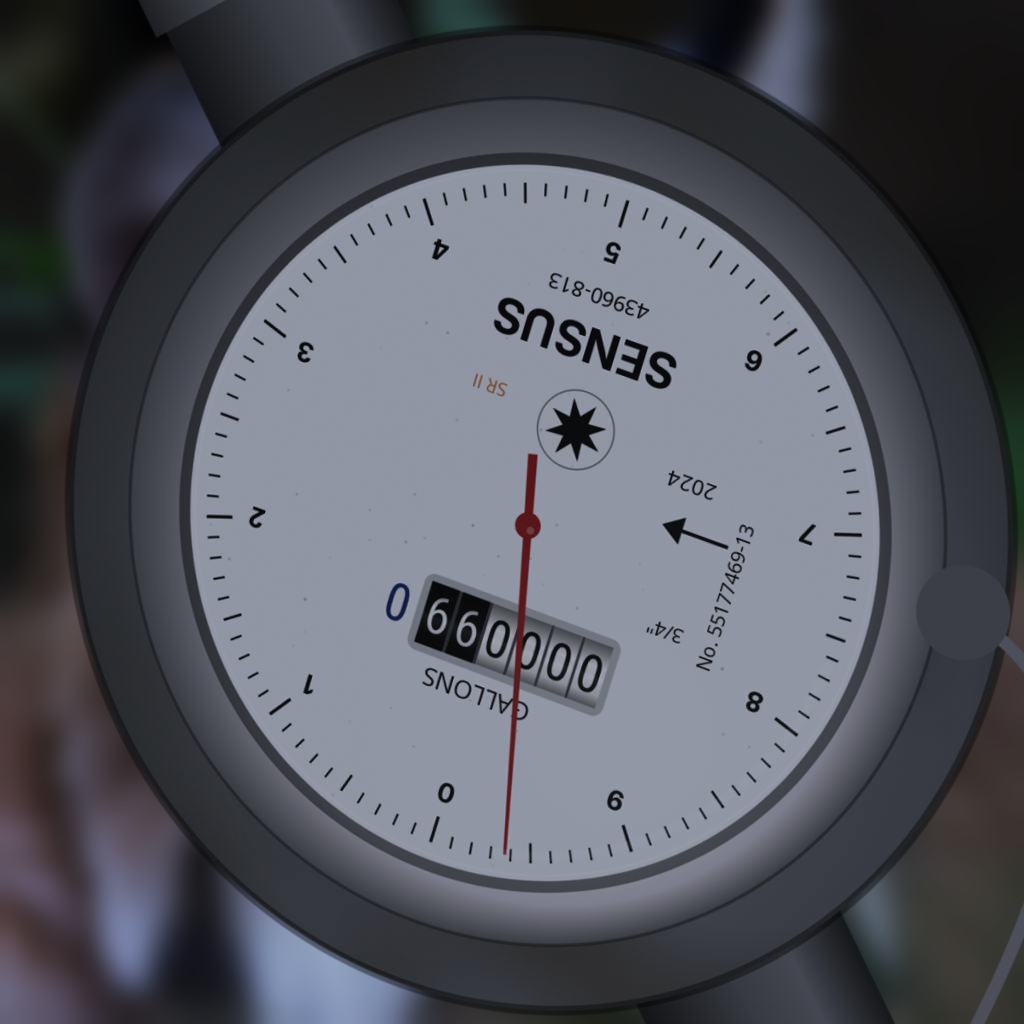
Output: 989.6 gal
